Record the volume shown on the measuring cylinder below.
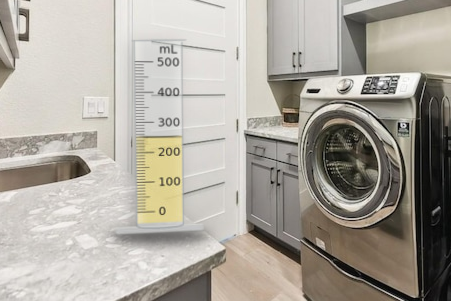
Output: 250 mL
